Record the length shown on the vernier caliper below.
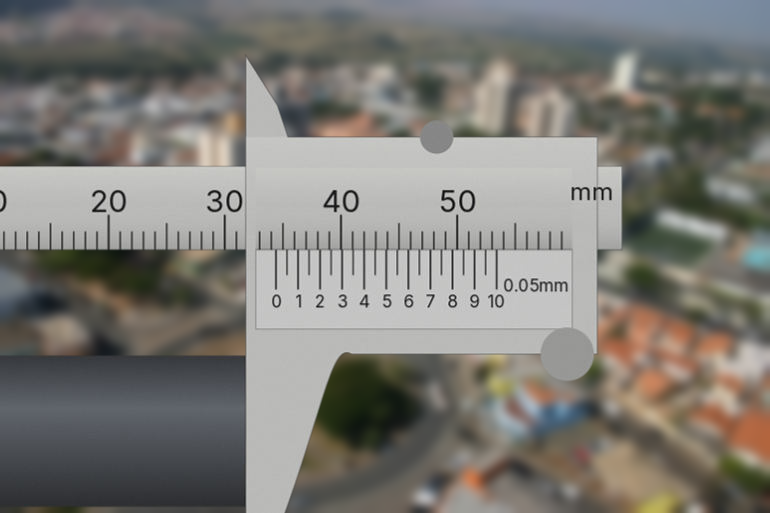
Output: 34.4 mm
